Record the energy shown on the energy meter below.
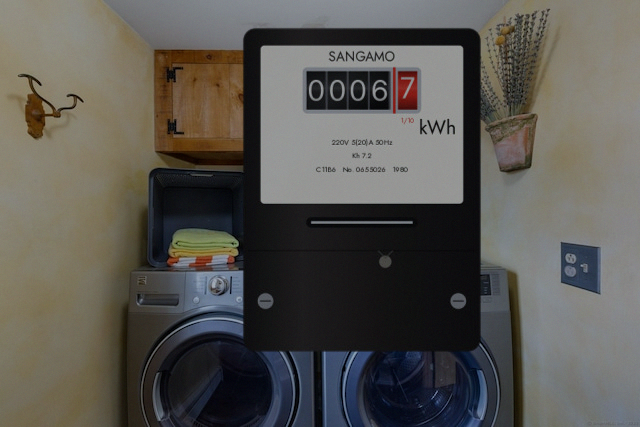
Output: 6.7 kWh
